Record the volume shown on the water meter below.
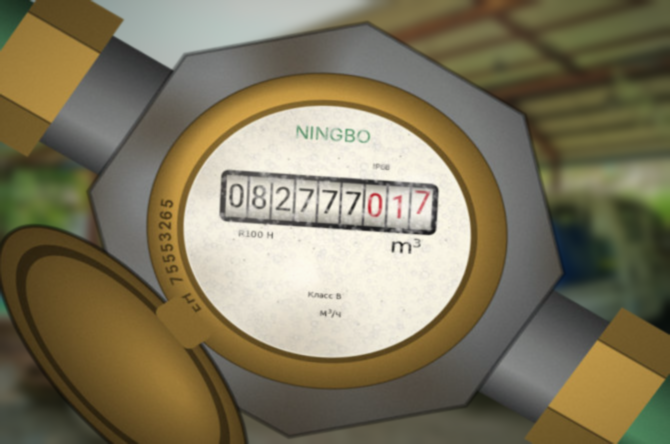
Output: 82777.017 m³
